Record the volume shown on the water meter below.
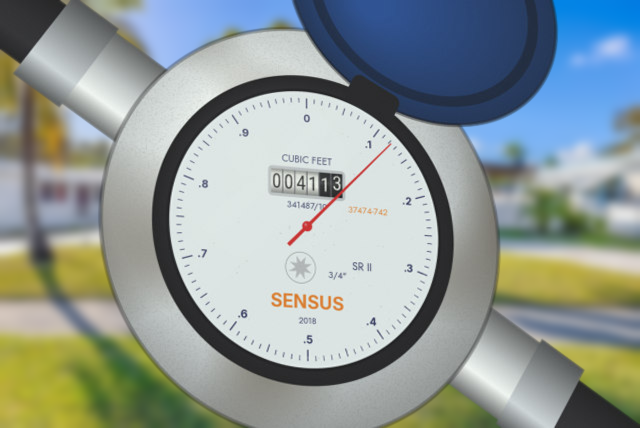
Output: 4113.12 ft³
